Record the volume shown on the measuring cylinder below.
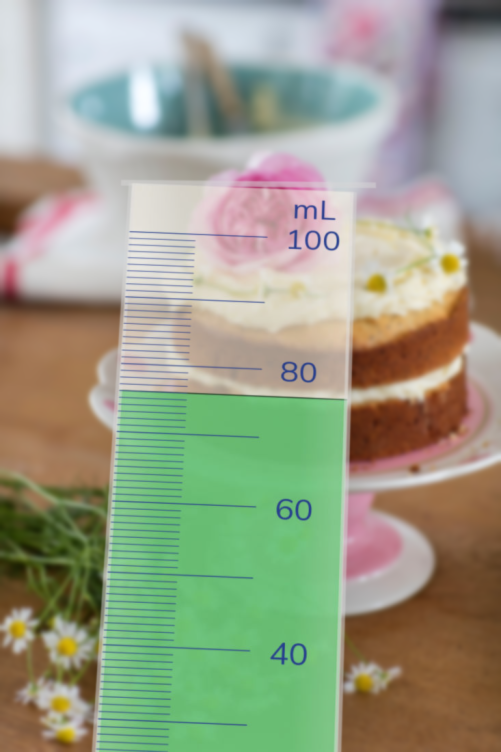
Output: 76 mL
